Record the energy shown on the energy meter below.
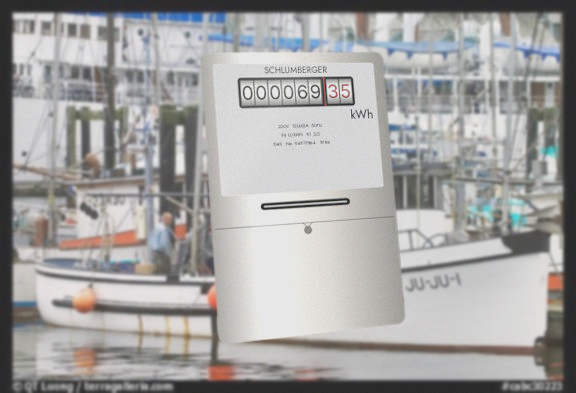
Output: 69.35 kWh
